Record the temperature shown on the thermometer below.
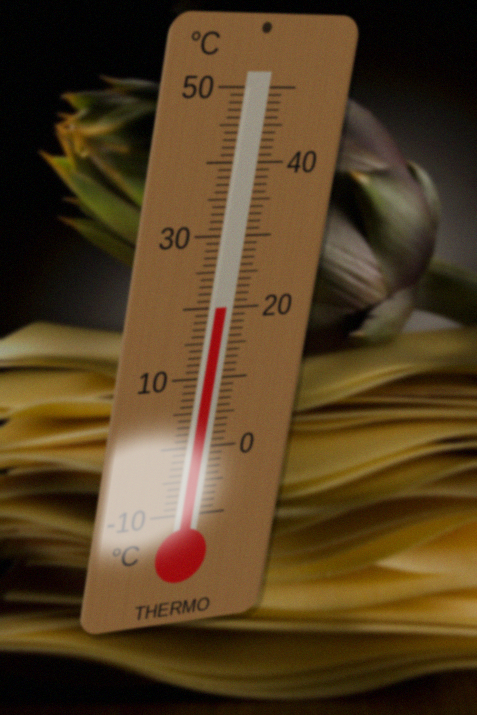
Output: 20 °C
